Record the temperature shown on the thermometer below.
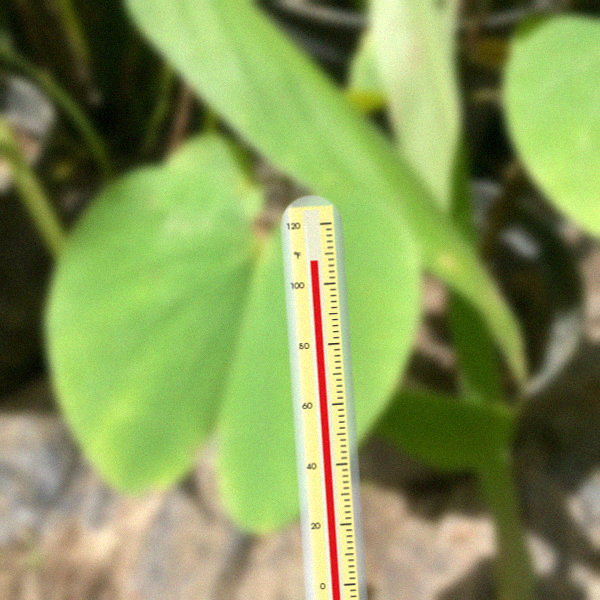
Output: 108 °F
